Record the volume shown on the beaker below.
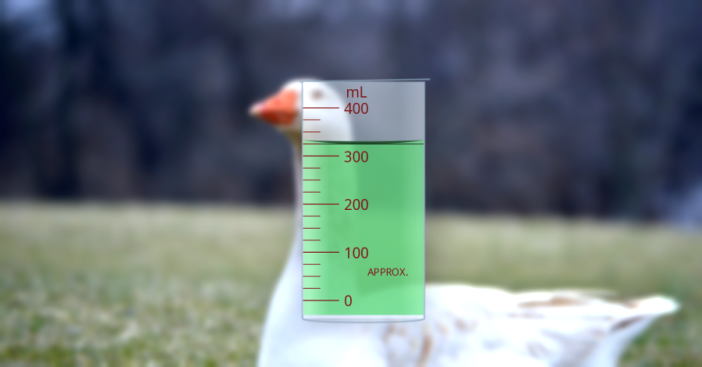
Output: 325 mL
